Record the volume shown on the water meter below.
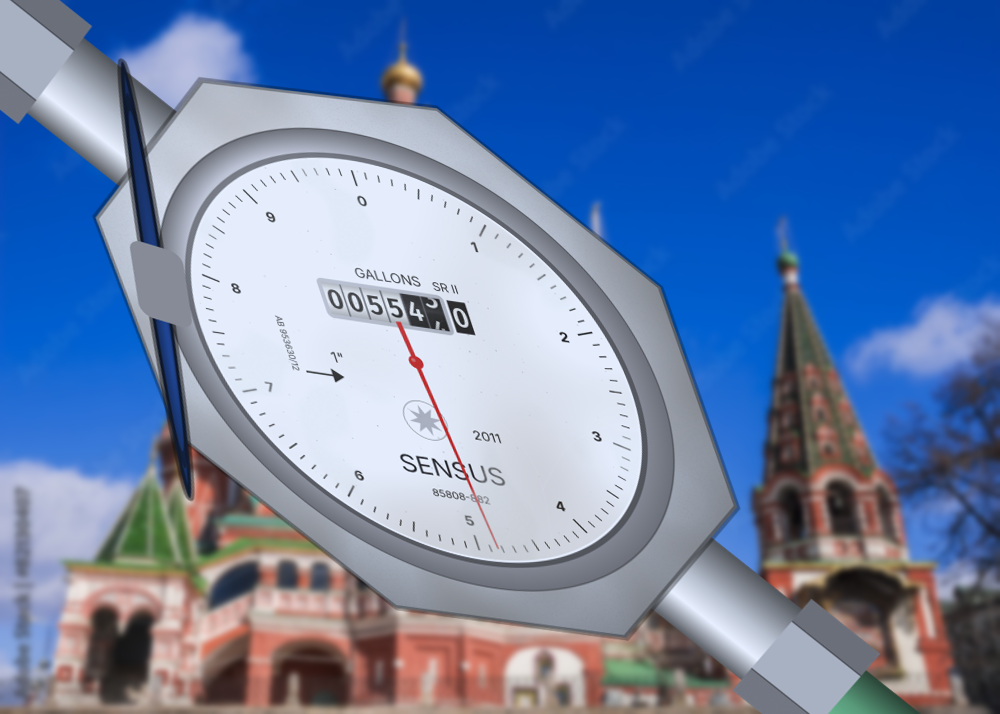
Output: 55434.8 gal
